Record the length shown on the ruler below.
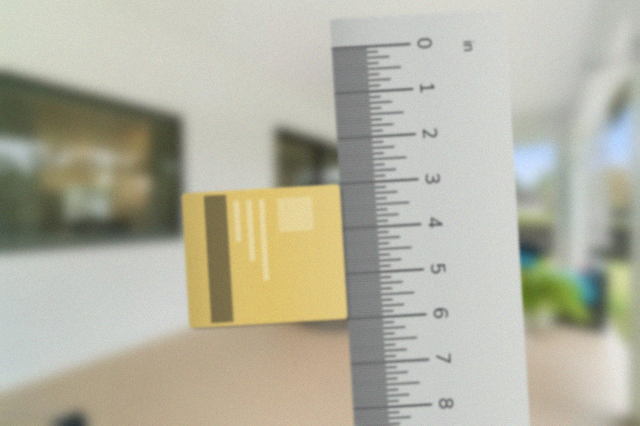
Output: 3 in
